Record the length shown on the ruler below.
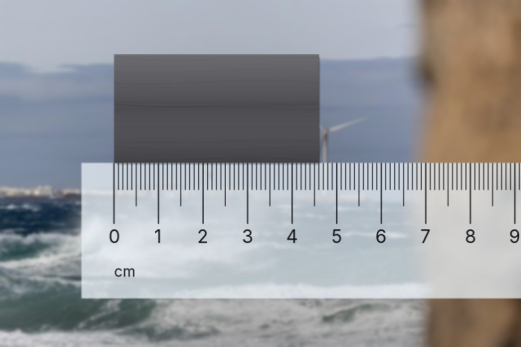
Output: 4.6 cm
